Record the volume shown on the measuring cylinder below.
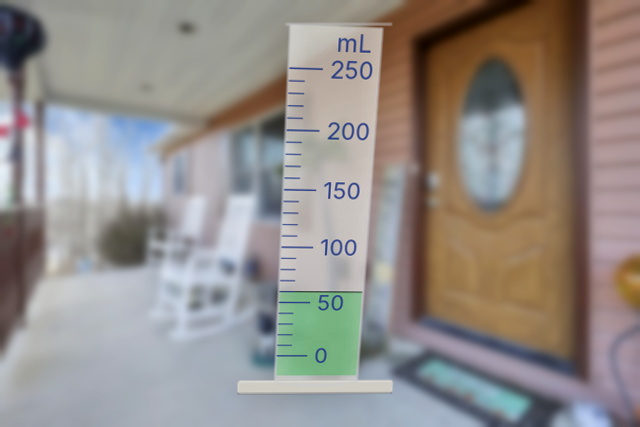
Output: 60 mL
